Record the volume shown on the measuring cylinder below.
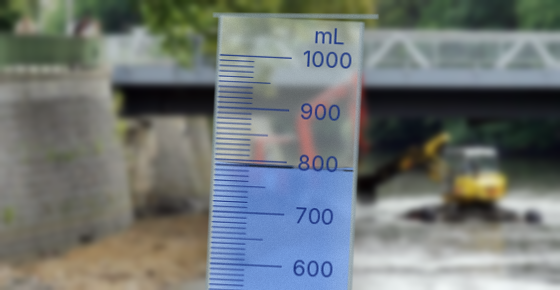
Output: 790 mL
